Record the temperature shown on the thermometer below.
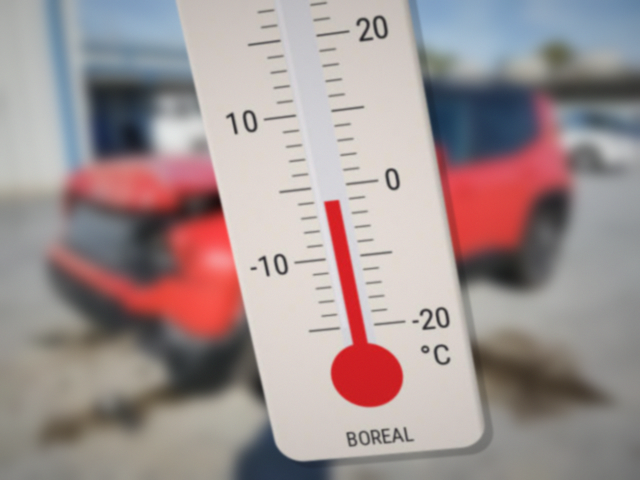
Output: -2 °C
